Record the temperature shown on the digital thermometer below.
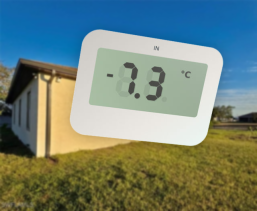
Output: -7.3 °C
